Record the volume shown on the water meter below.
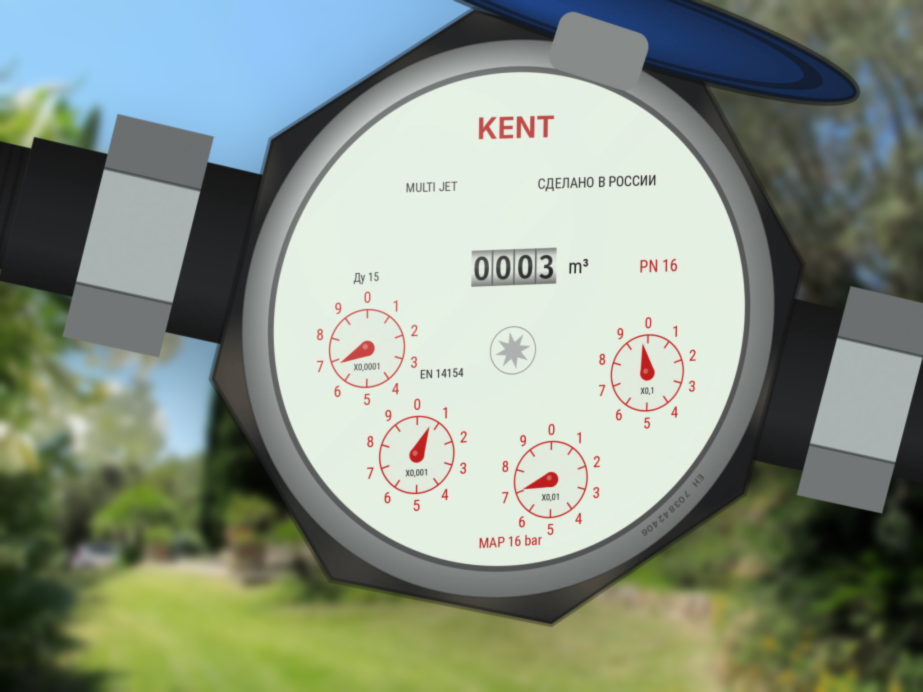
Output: 2.9706 m³
